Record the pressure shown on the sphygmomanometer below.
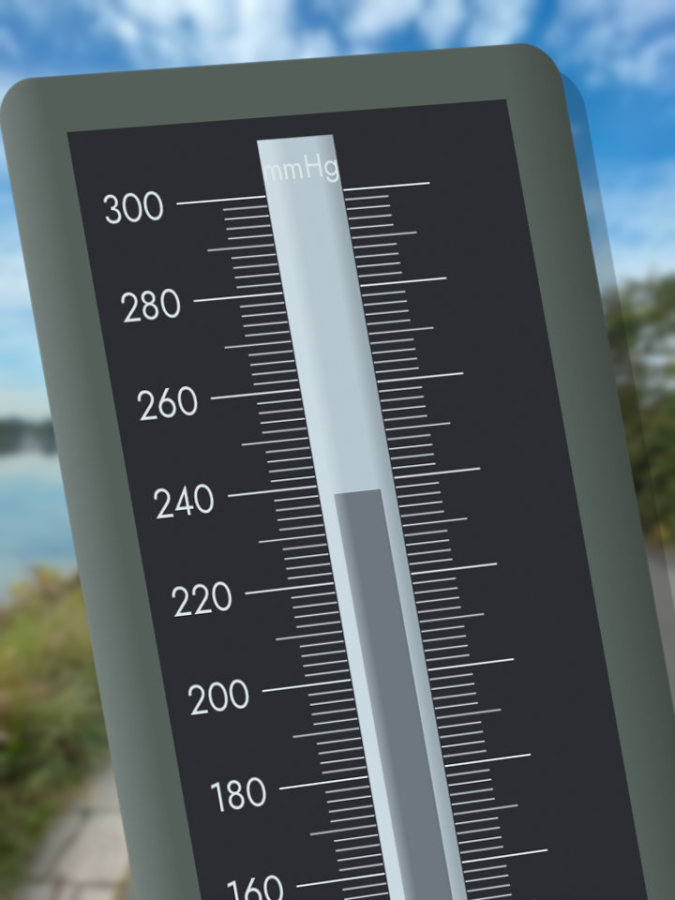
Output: 238 mmHg
